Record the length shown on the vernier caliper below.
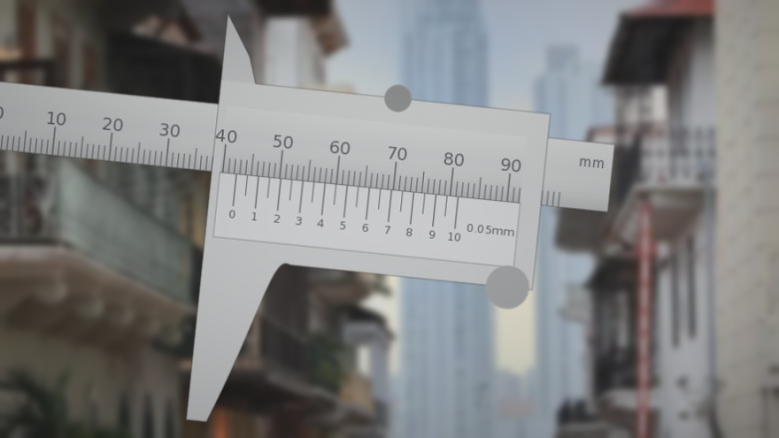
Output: 42.4 mm
